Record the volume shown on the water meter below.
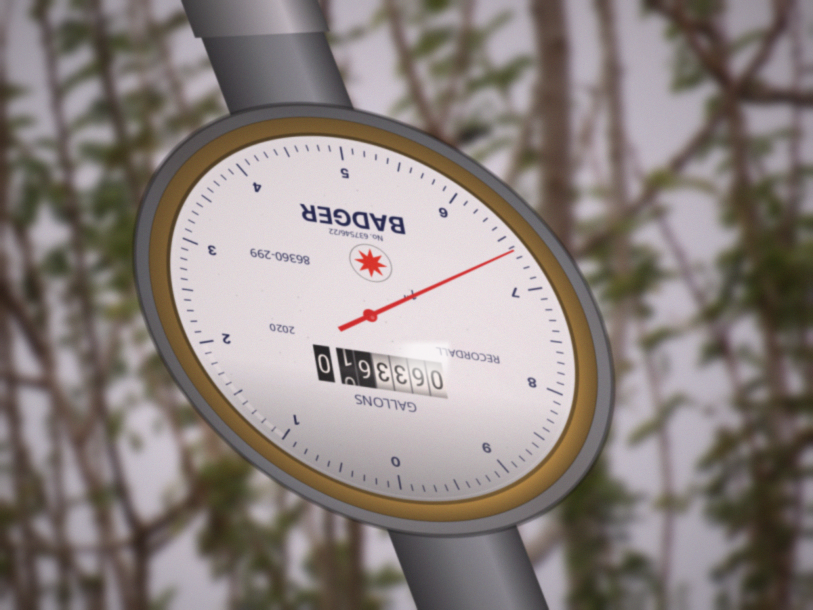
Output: 633606.6 gal
